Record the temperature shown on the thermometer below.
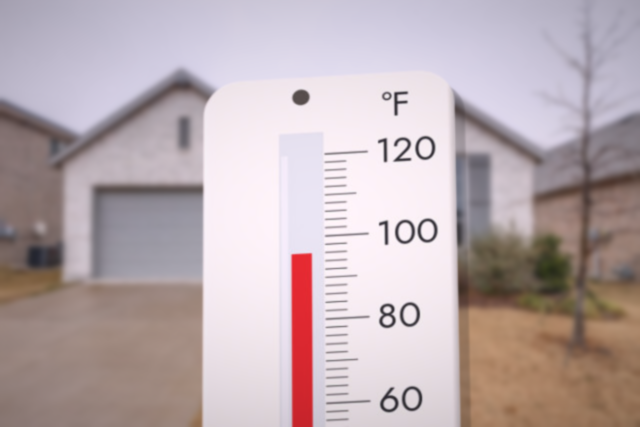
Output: 96 °F
